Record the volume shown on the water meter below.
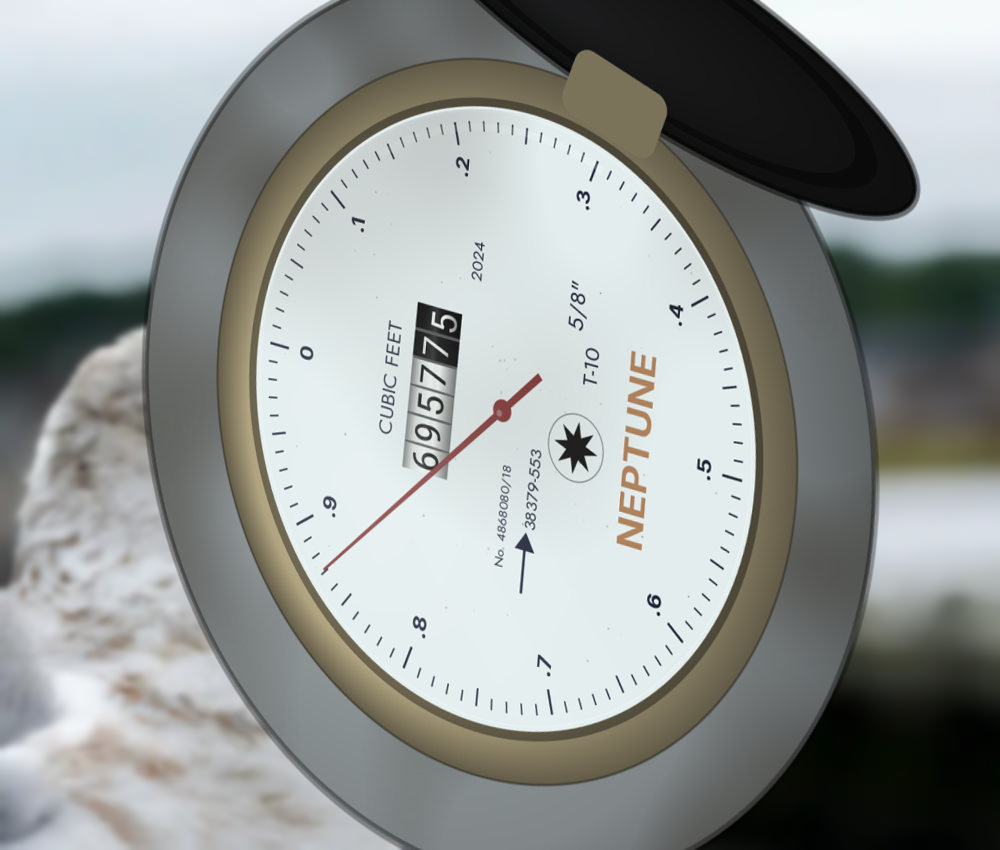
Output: 695774.87 ft³
